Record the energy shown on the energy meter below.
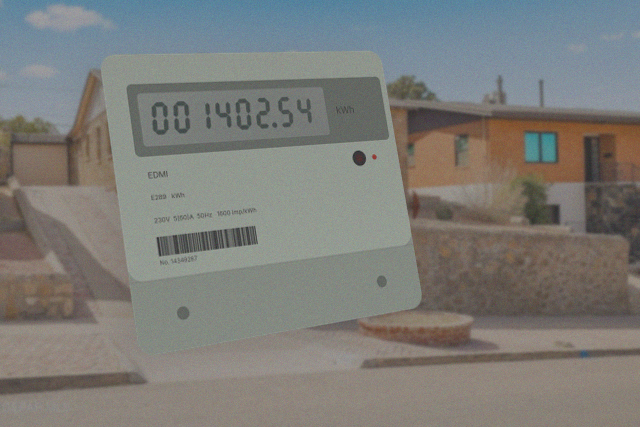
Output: 1402.54 kWh
